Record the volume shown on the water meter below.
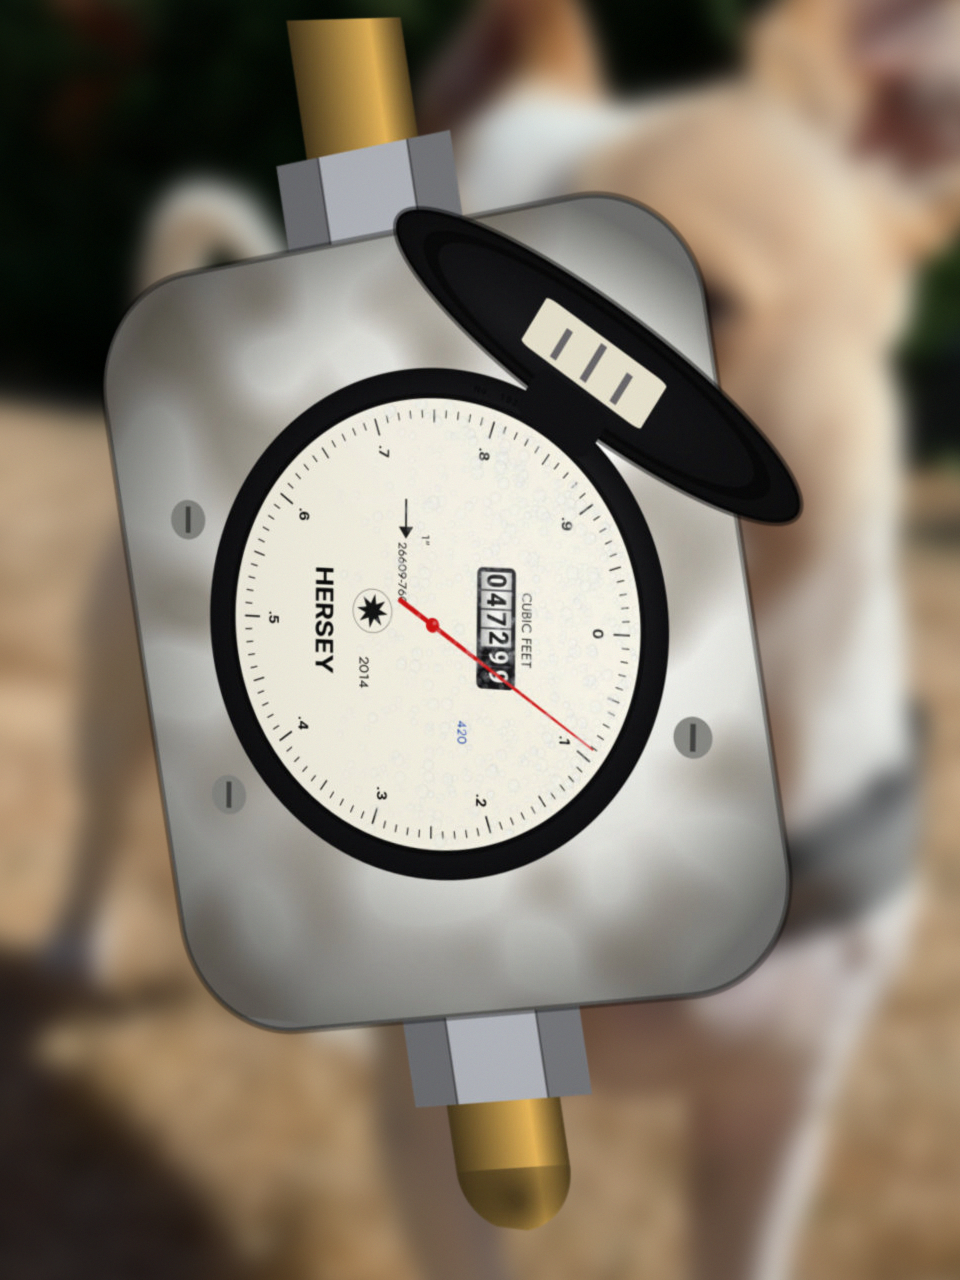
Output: 47299.09 ft³
